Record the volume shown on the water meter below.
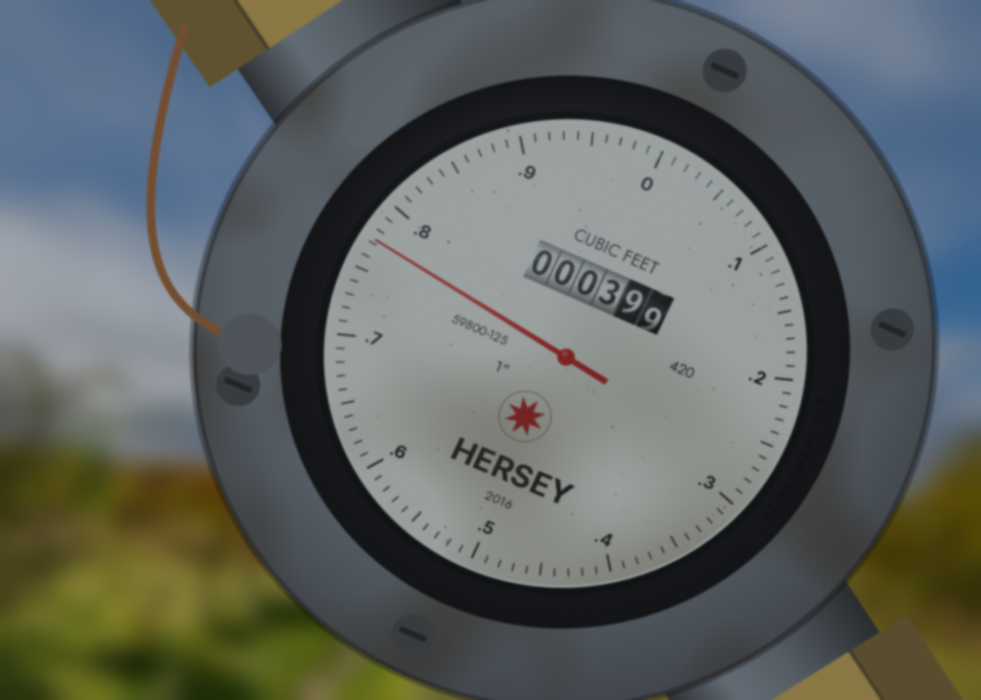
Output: 398.77 ft³
